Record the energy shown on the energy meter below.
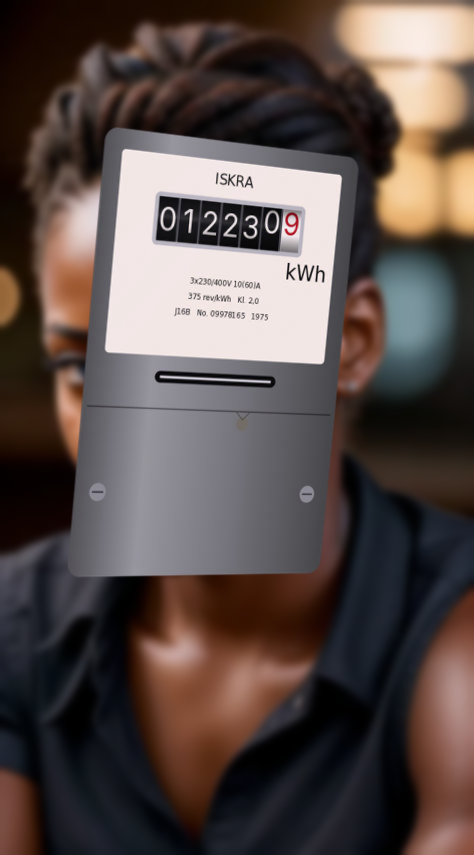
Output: 12230.9 kWh
